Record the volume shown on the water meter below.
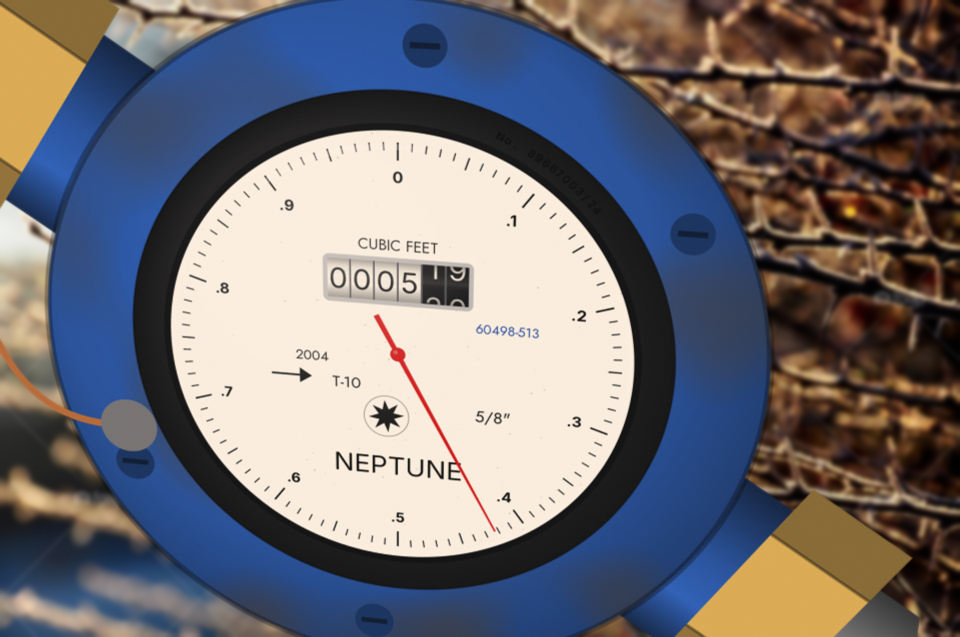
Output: 519.42 ft³
